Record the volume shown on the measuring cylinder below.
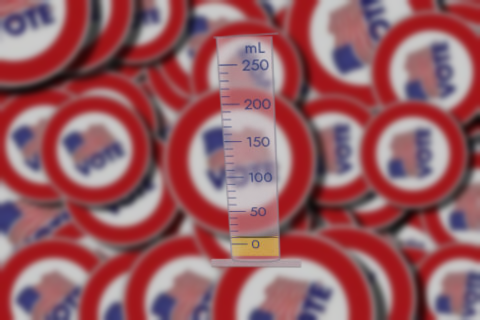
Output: 10 mL
